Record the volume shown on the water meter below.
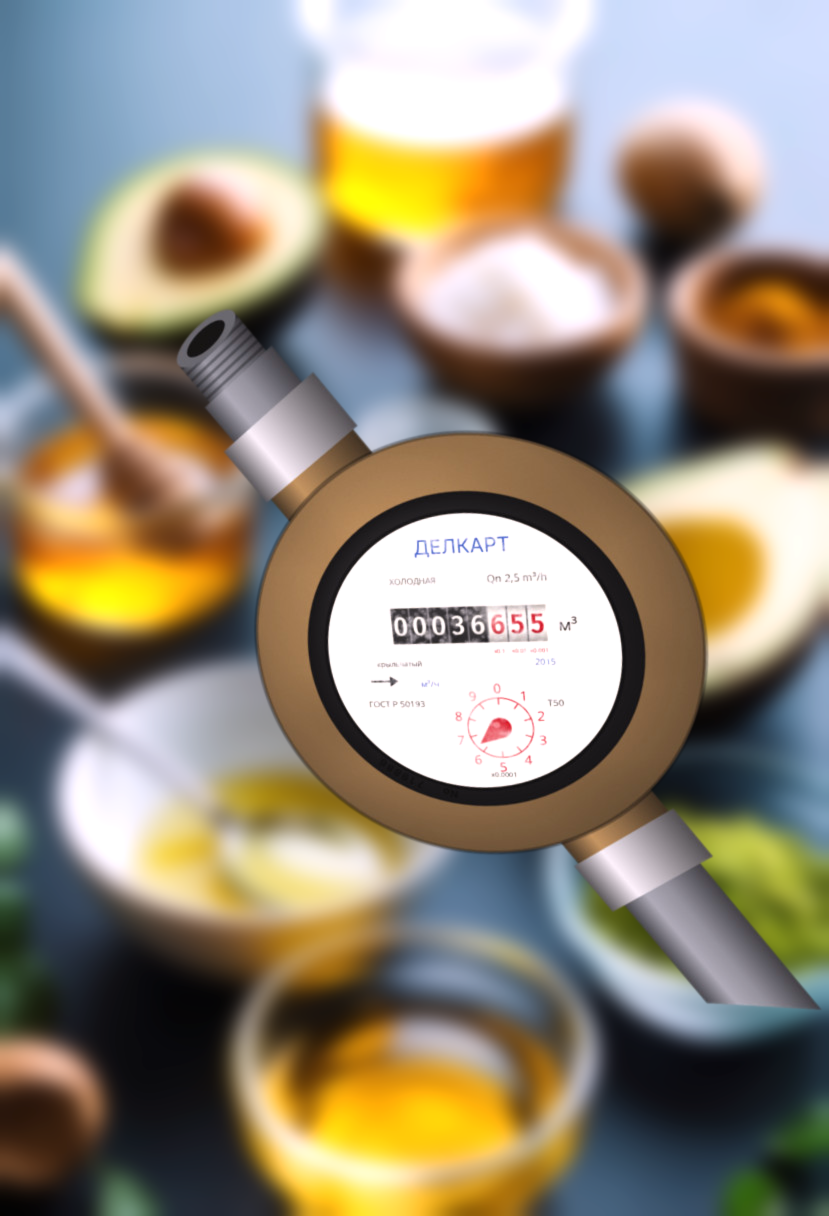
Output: 36.6556 m³
